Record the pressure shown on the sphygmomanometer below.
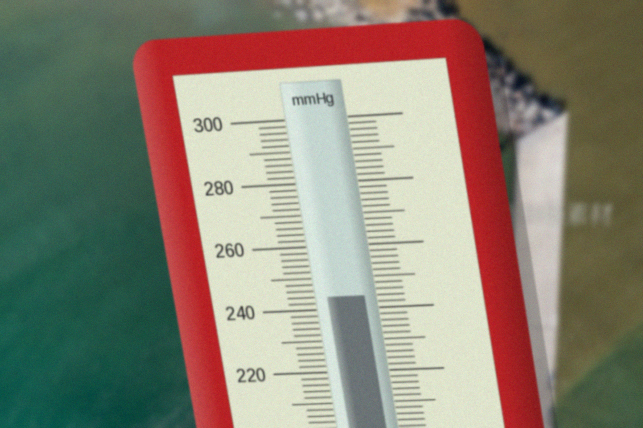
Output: 244 mmHg
